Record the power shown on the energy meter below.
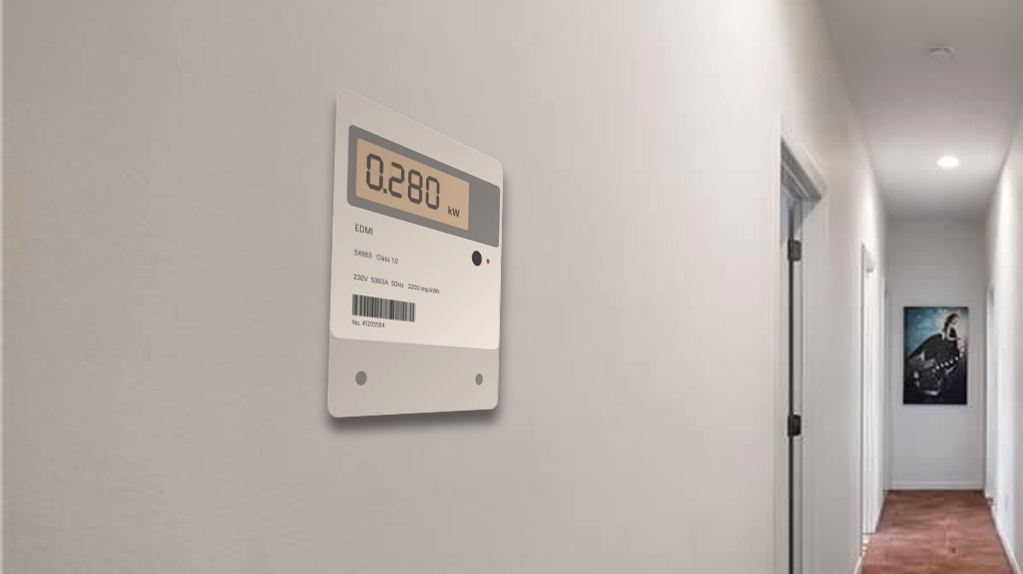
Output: 0.280 kW
